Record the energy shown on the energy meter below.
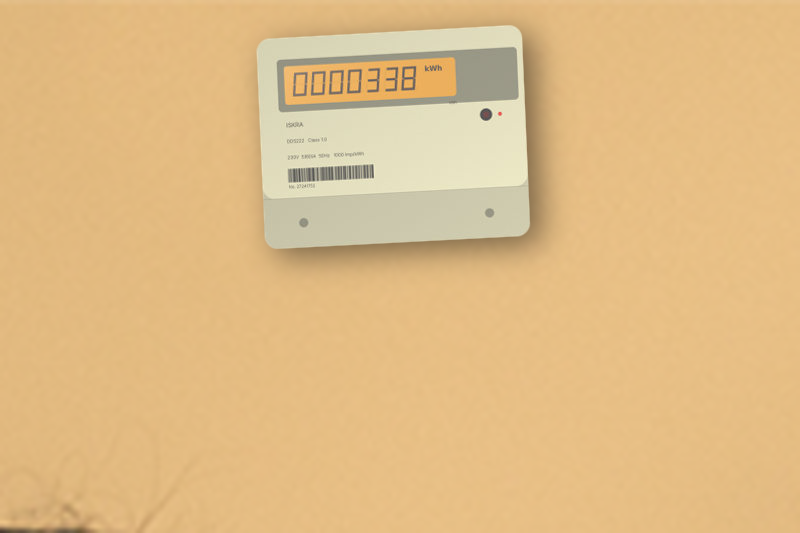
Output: 338 kWh
